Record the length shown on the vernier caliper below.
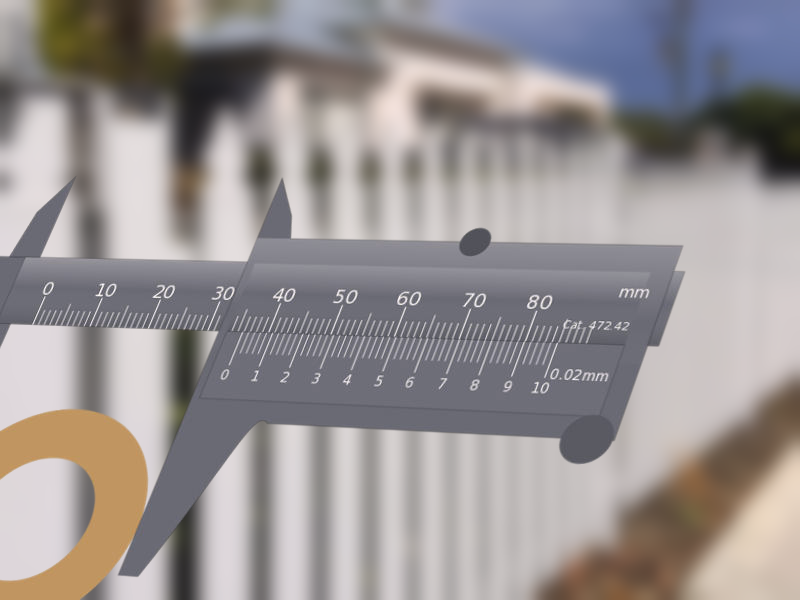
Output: 35.8 mm
